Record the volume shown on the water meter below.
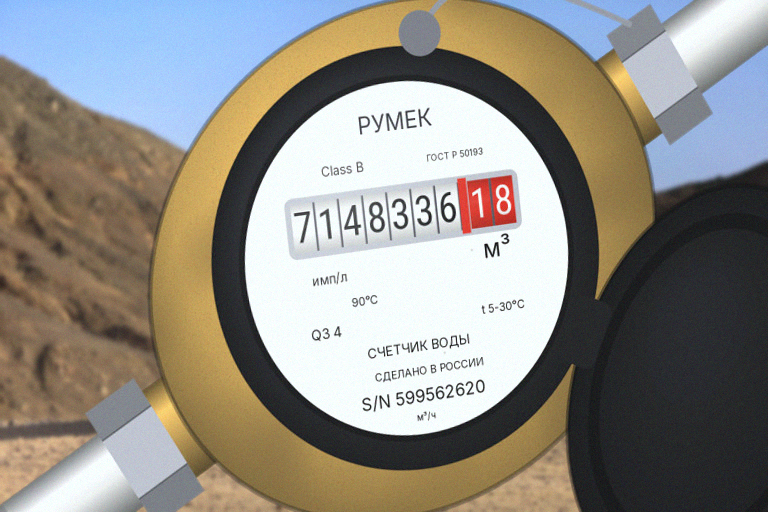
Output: 7148336.18 m³
